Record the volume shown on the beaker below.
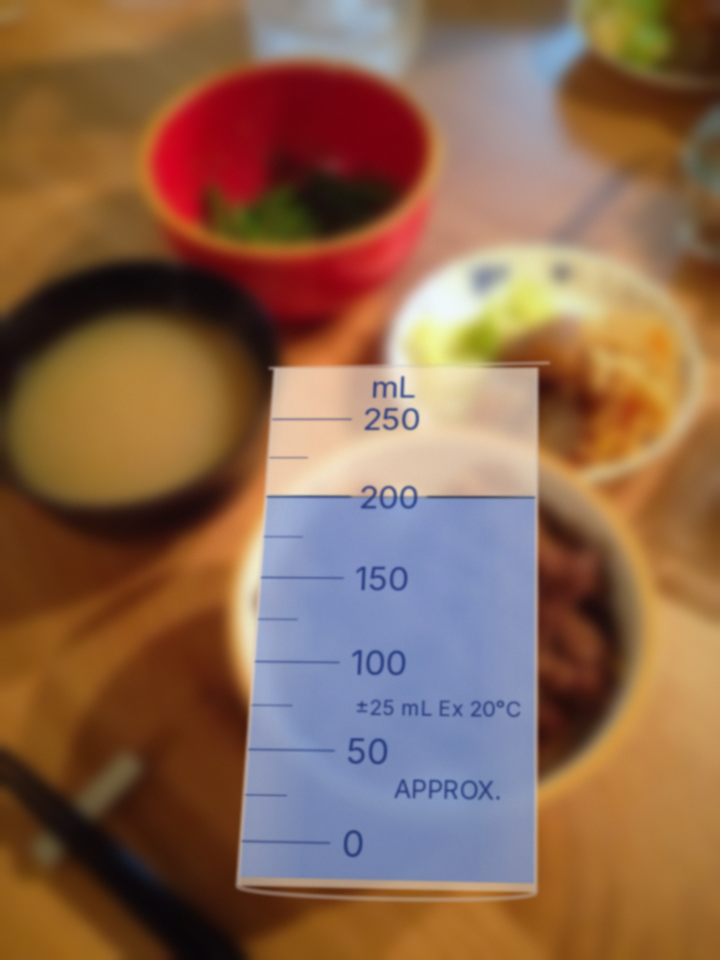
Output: 200 mL
